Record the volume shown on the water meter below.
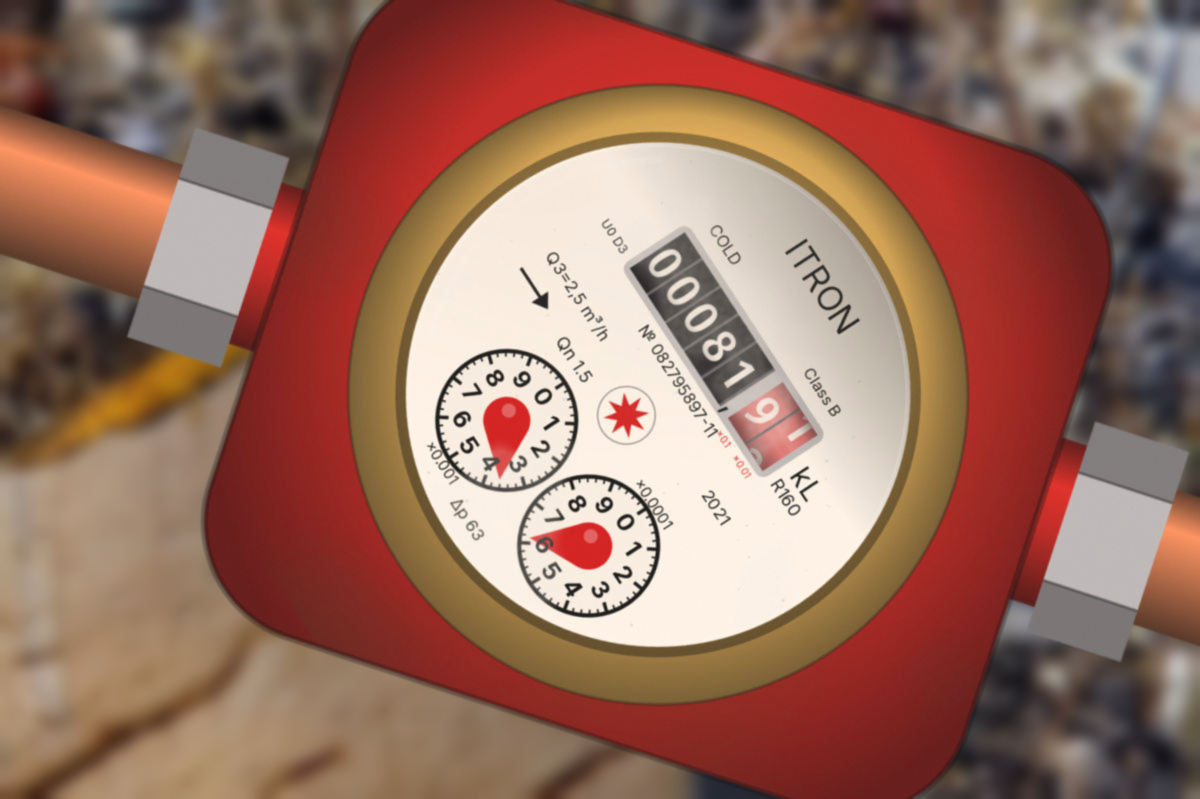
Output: 81.9136 kL
